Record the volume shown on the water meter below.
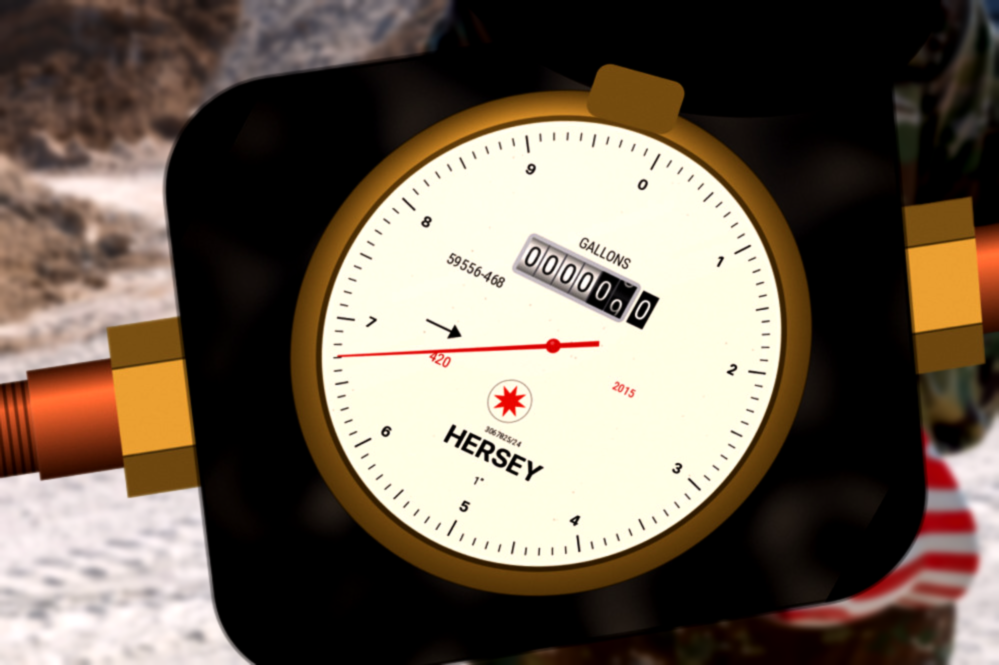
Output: 86.7 gal
